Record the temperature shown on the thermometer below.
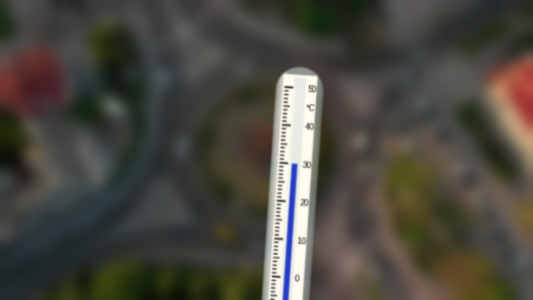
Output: 30 °C
